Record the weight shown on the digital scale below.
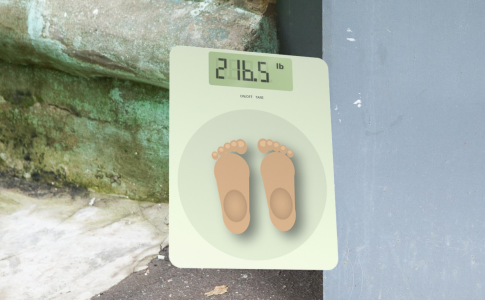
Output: 216.5 lb
